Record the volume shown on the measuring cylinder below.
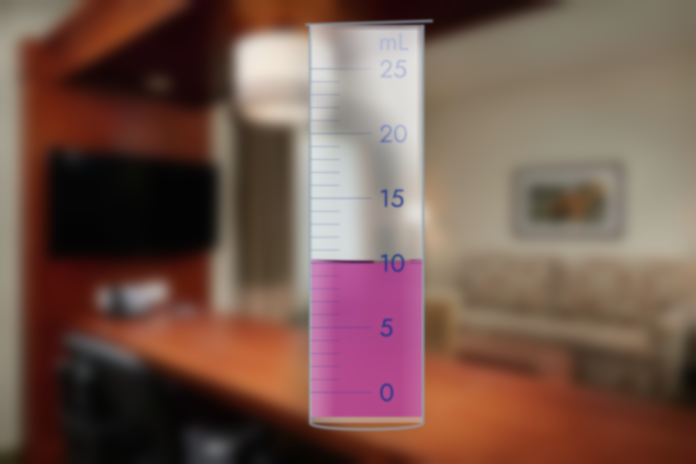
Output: 10 mL
